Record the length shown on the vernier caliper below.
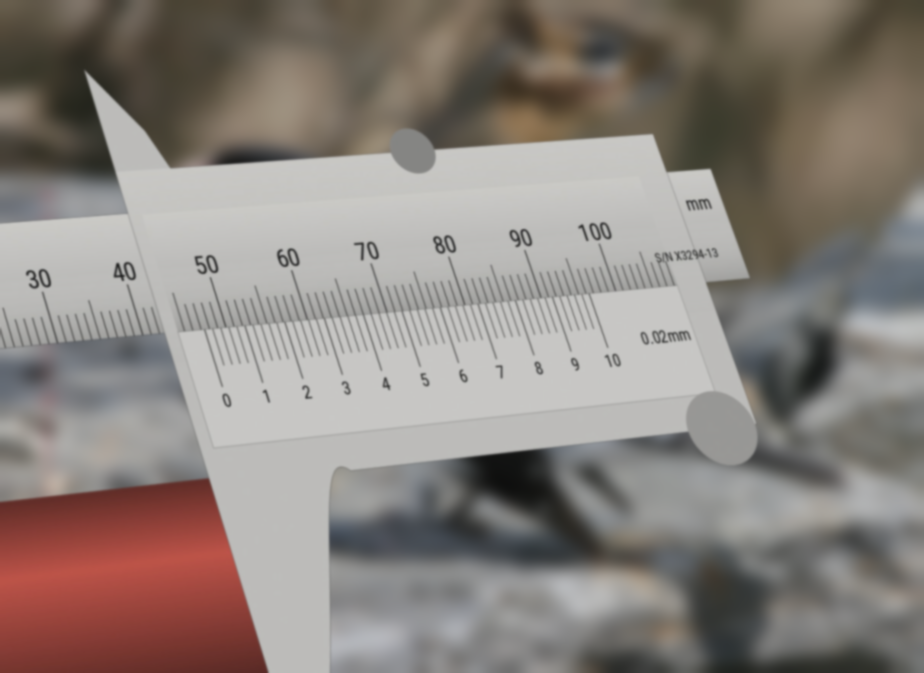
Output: 47.4 mm
